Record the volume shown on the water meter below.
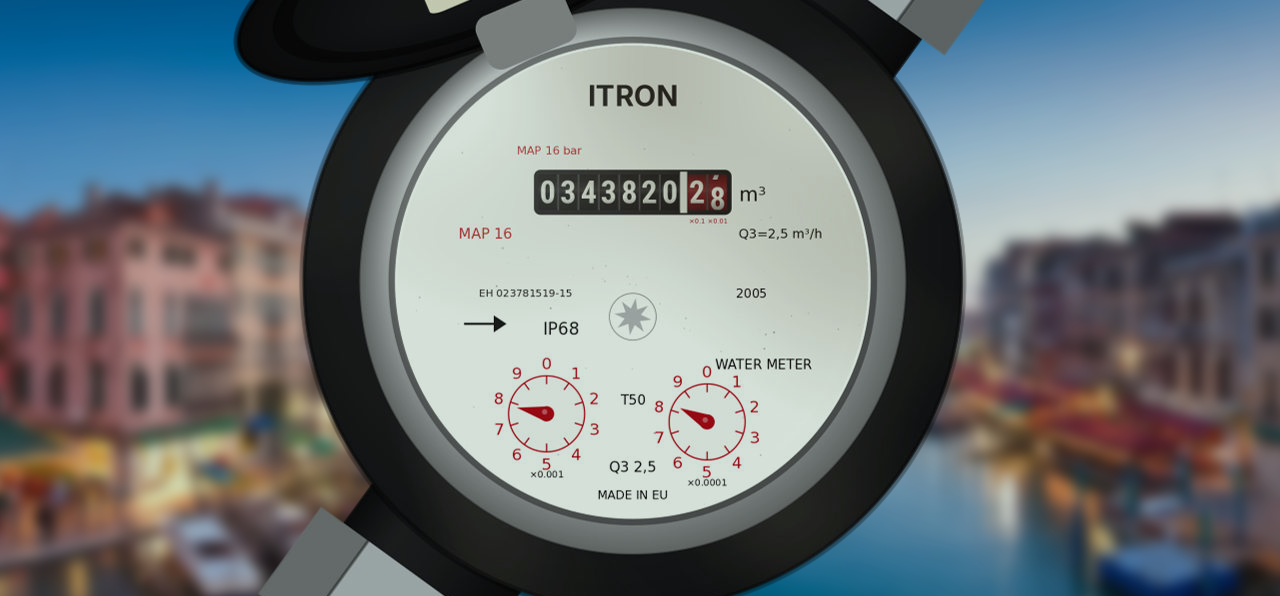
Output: 343820.2778 m³
